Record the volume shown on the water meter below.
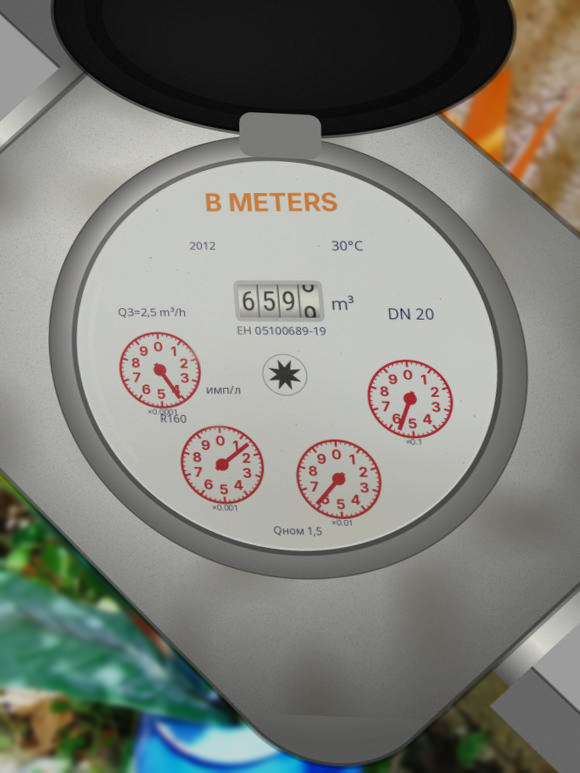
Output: 6598.5614 m³
